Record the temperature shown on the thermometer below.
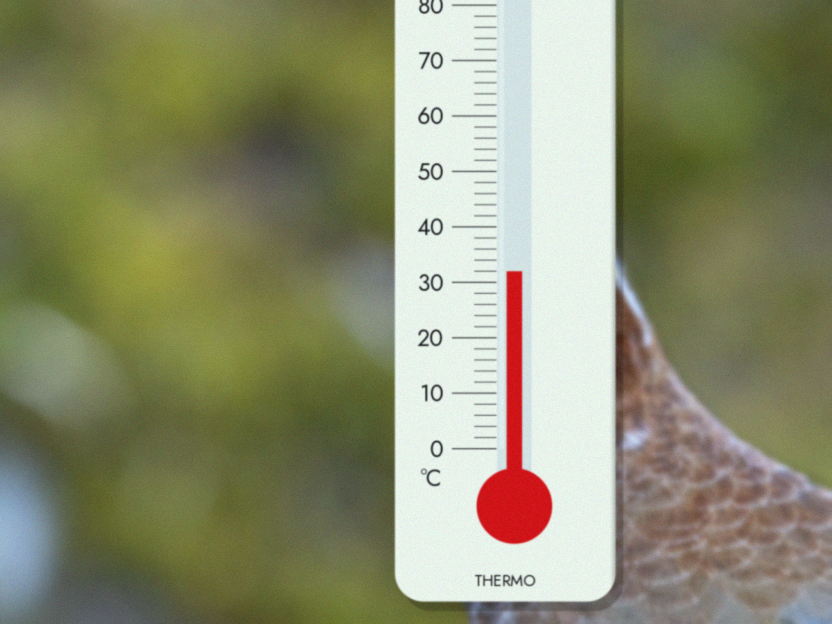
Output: 32 °C
